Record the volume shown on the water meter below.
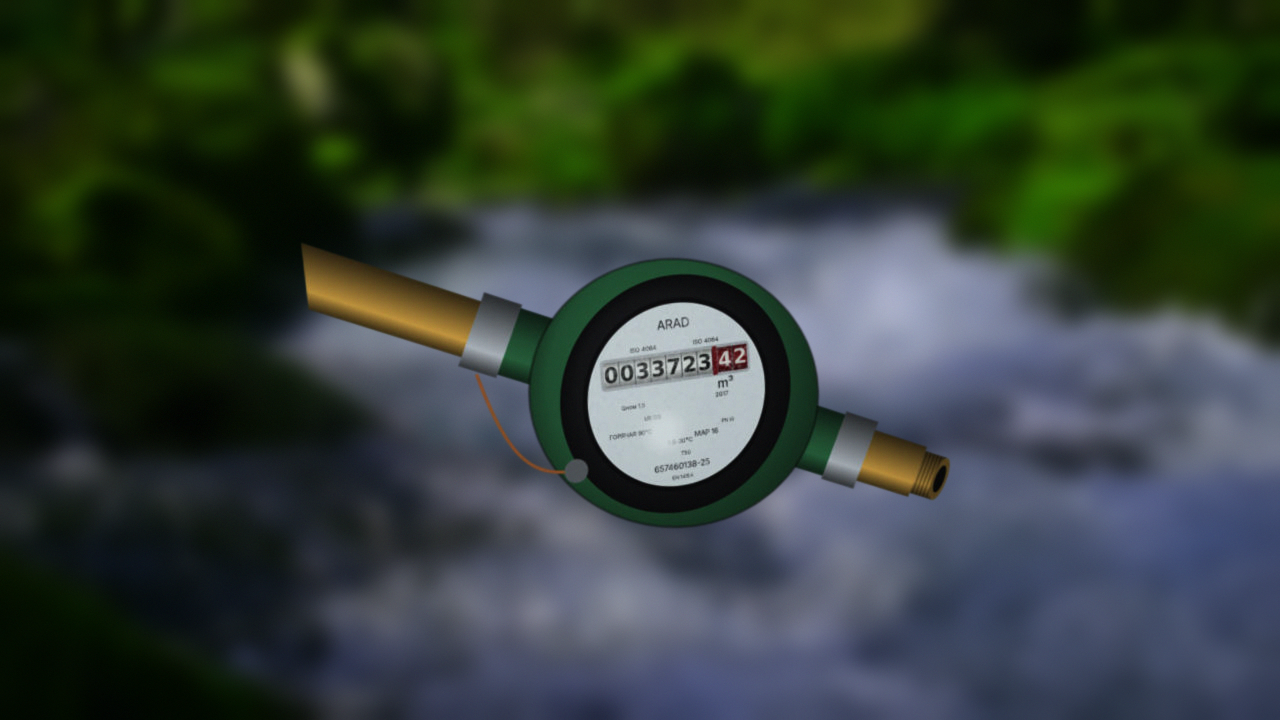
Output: 33723.42 m³
